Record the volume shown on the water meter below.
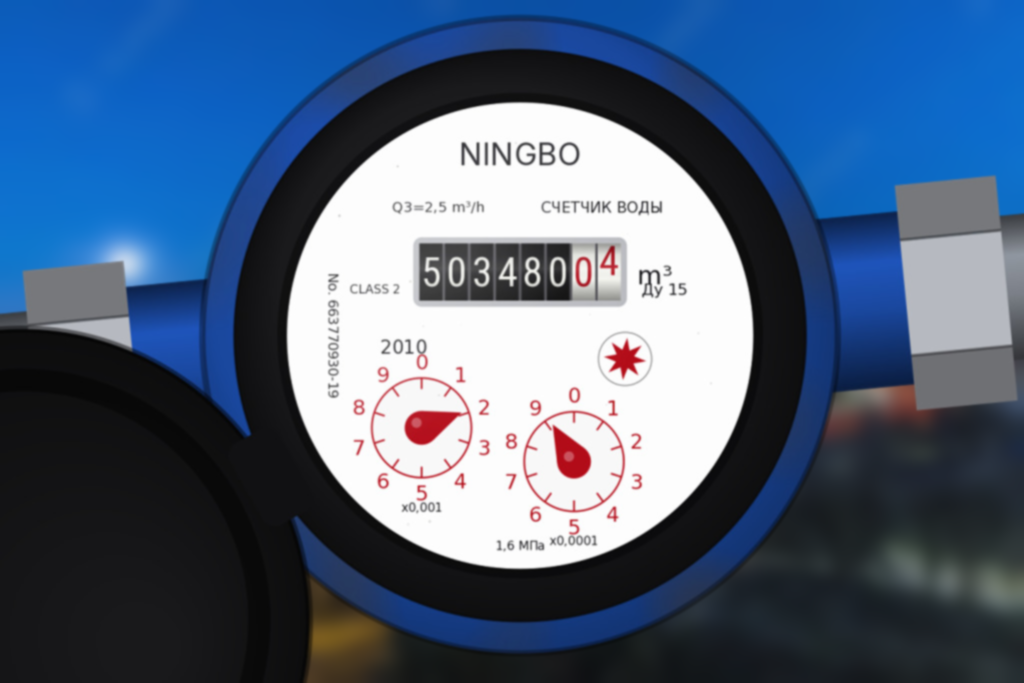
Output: 503480.0419 m³
